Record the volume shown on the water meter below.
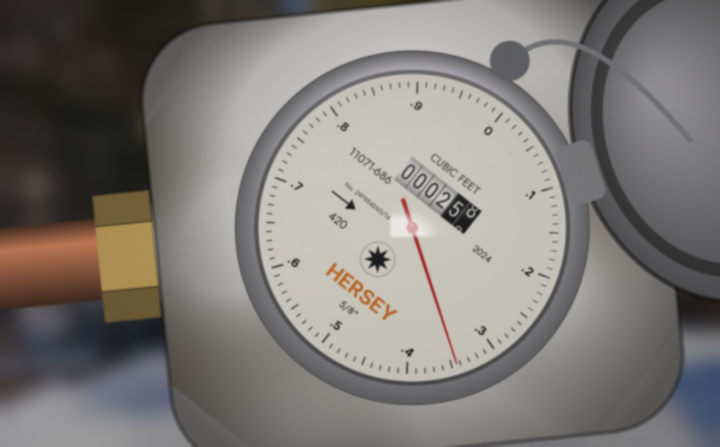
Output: 258.34 ft³
